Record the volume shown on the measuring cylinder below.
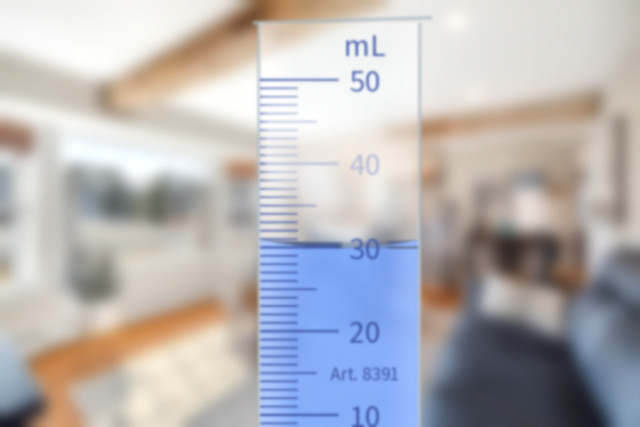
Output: 30 mL
